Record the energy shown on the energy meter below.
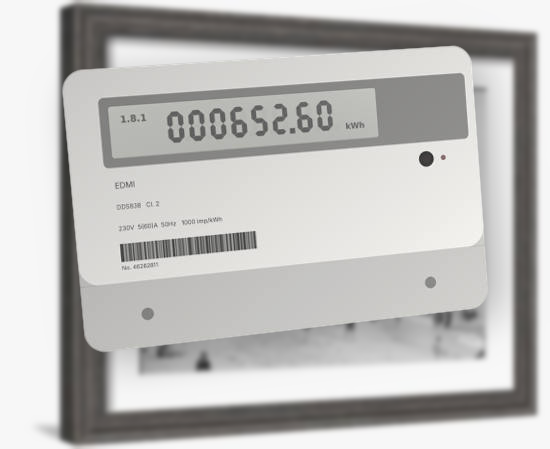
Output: 652.60 kWh
